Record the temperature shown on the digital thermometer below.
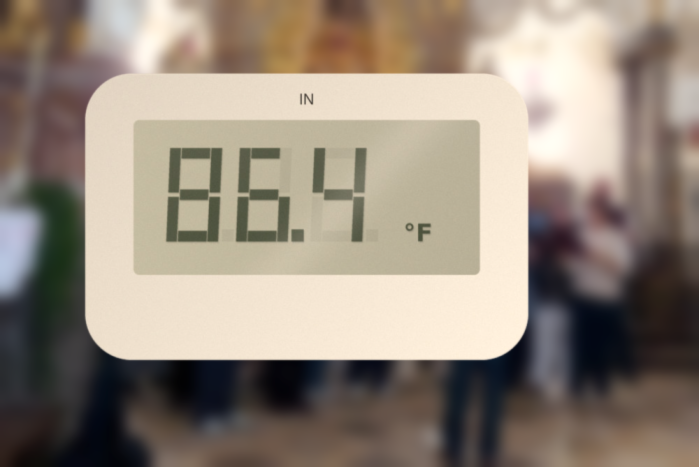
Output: 86.4 °F
